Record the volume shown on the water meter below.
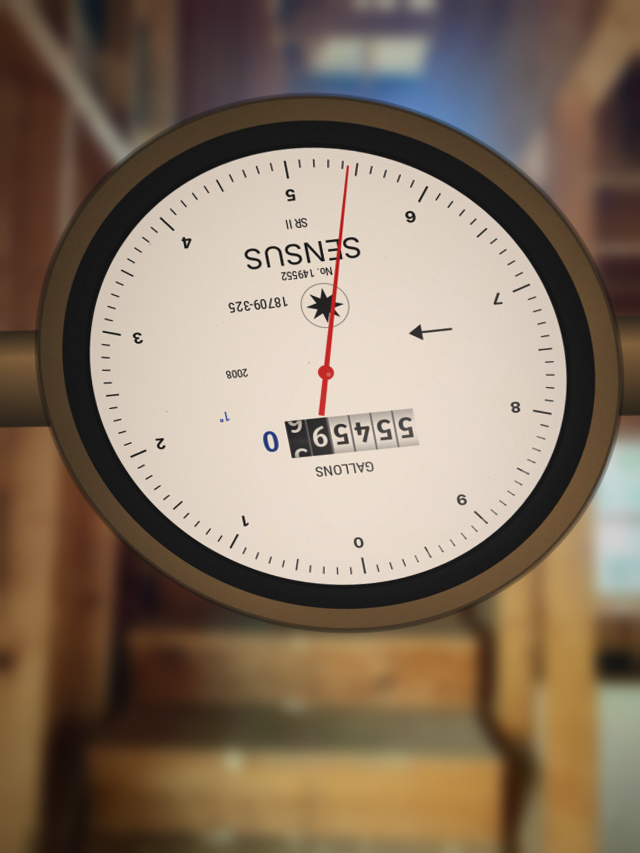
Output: 5545955.4 gal
